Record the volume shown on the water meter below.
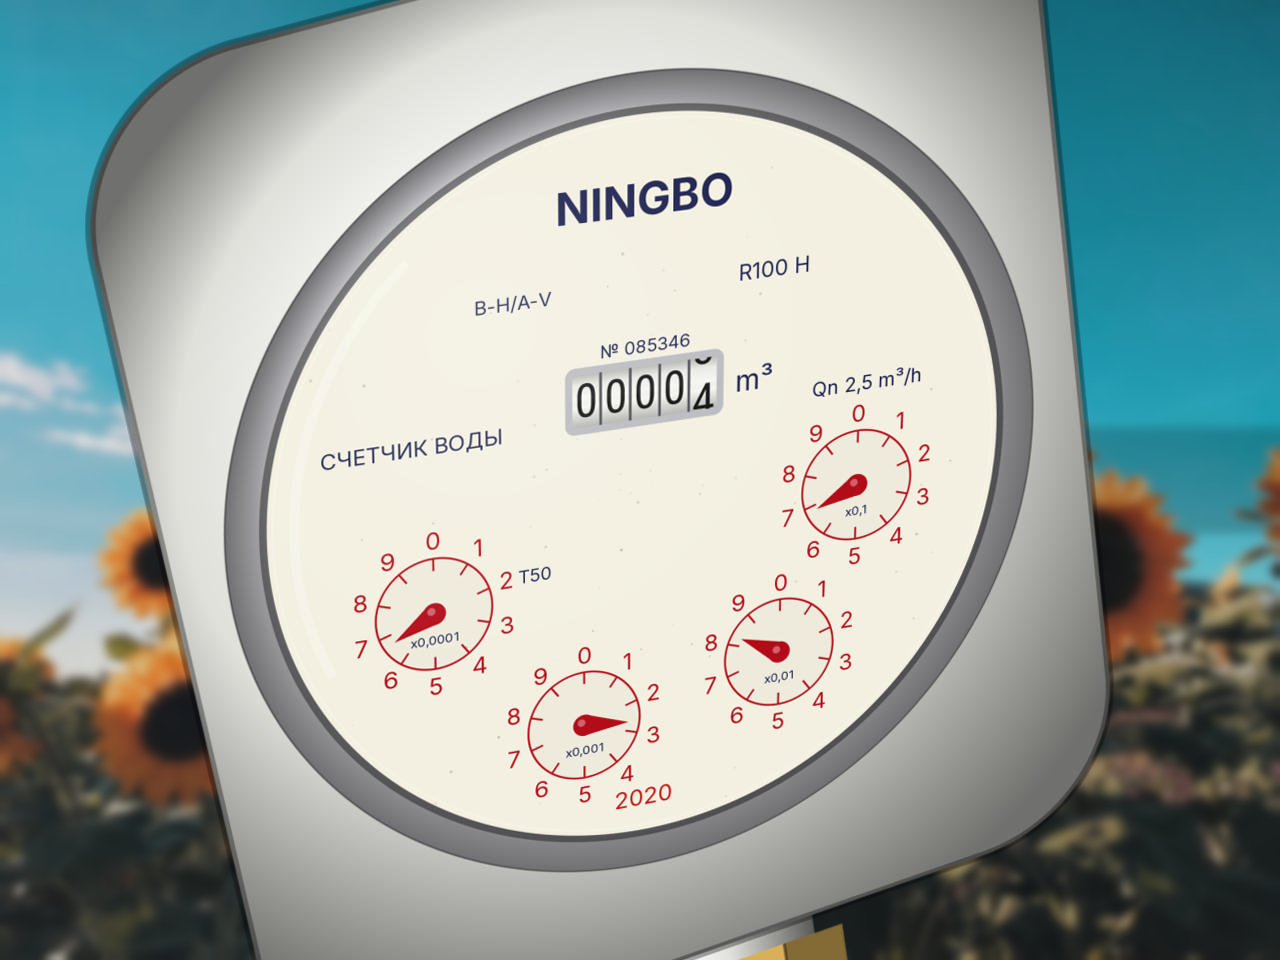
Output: 3.6826 m³
